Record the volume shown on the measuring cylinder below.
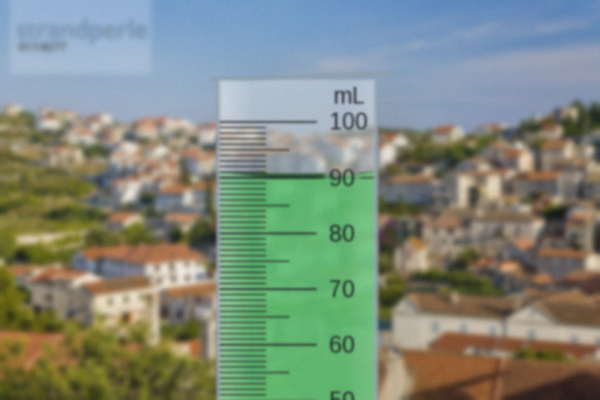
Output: 90 mL
